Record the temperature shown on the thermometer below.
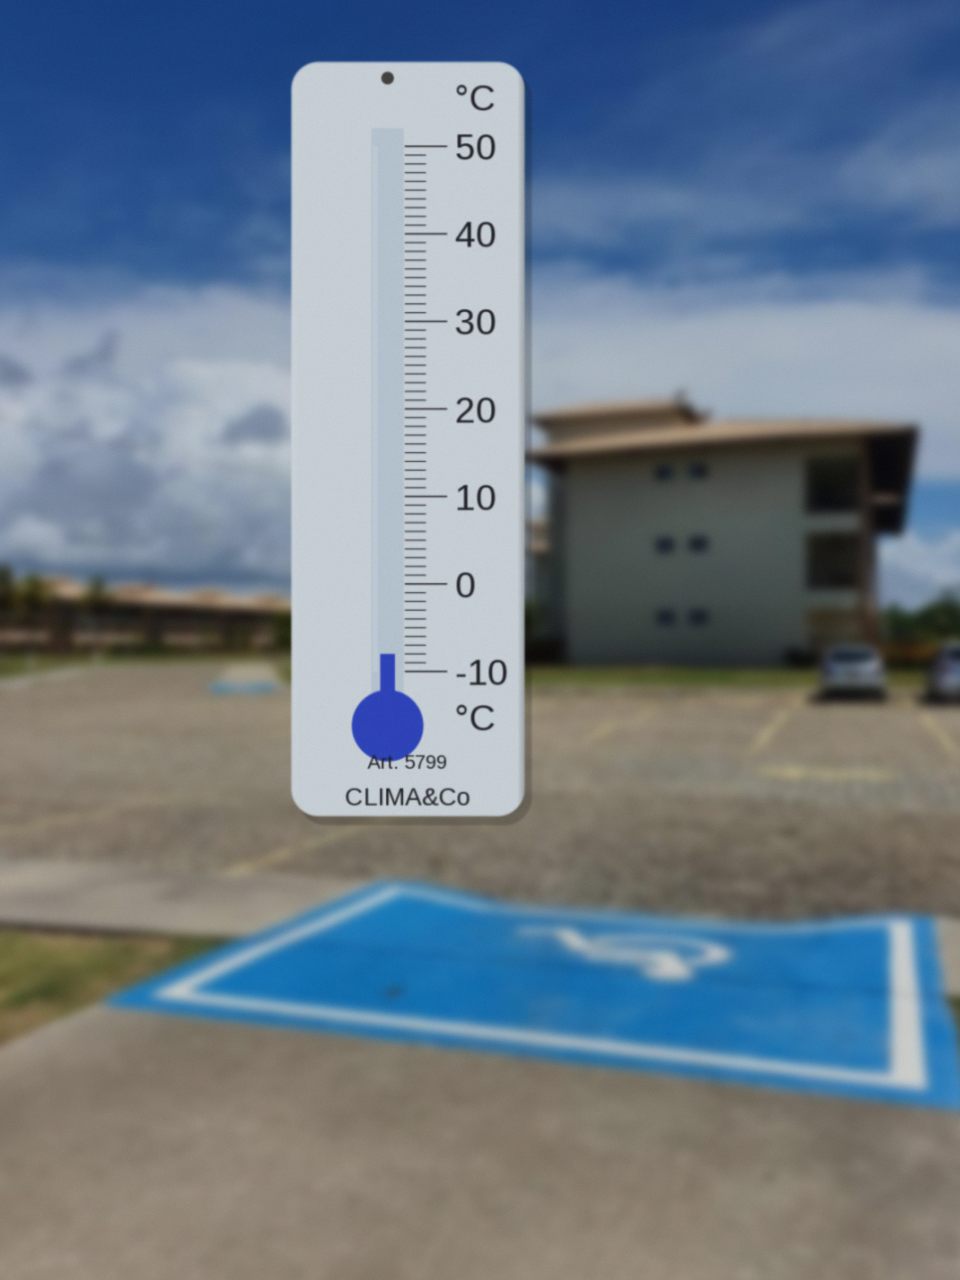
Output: -8 °C
